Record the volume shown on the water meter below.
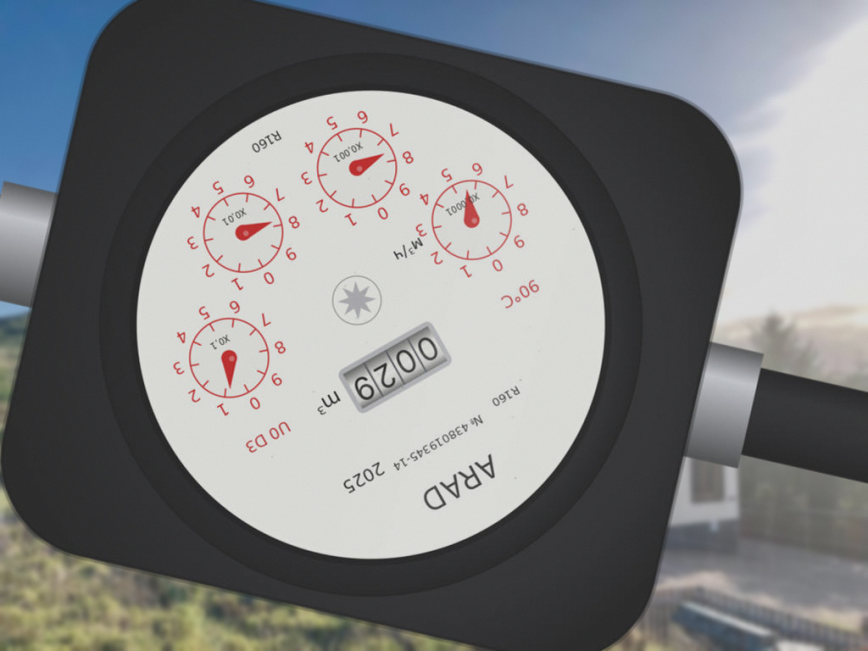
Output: 29.0775 m³
